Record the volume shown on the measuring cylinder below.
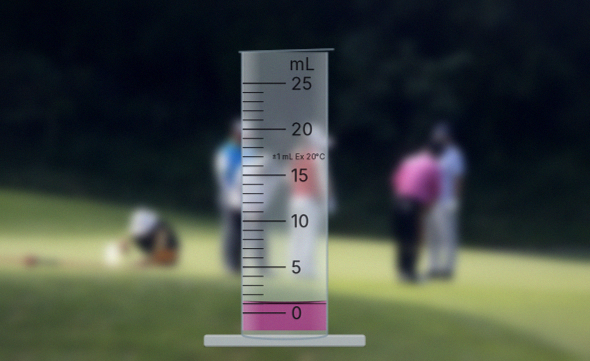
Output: 1 mL
